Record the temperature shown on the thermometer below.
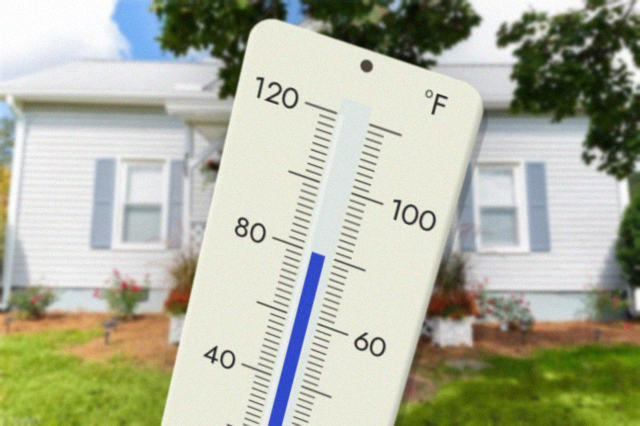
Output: 80 °F
